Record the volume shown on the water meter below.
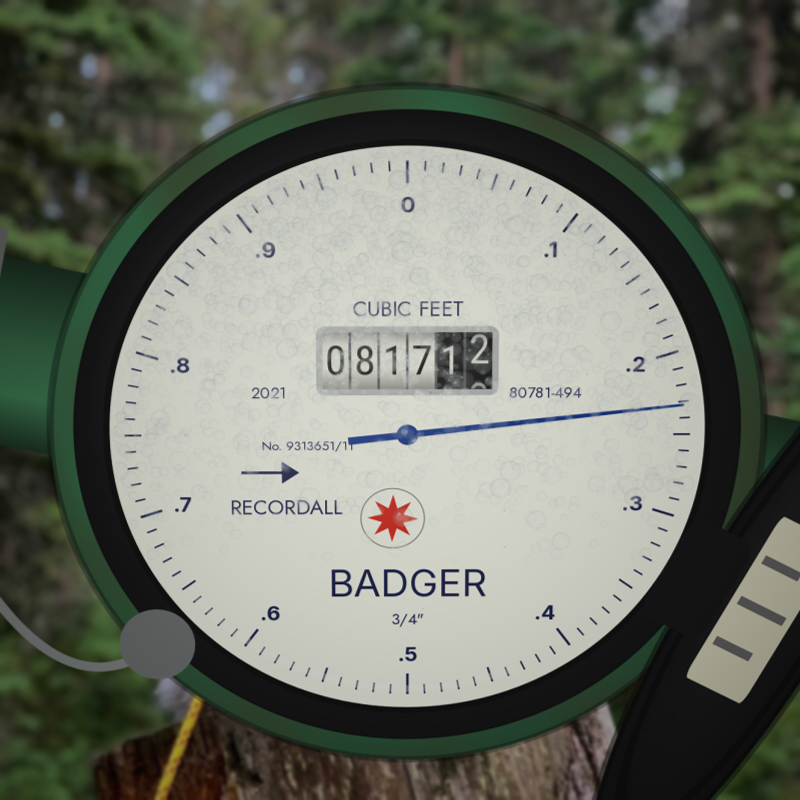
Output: 81712.23 ft³
